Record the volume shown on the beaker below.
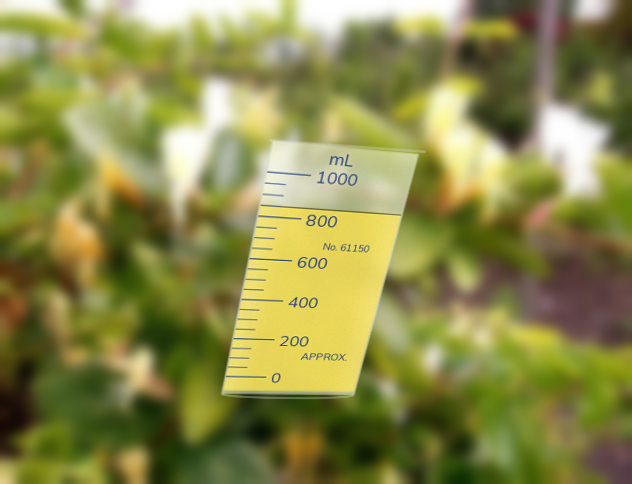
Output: 850 mL
